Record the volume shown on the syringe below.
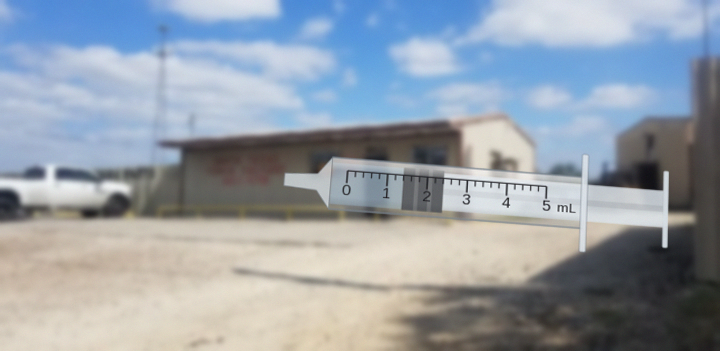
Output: 1.4 mL
